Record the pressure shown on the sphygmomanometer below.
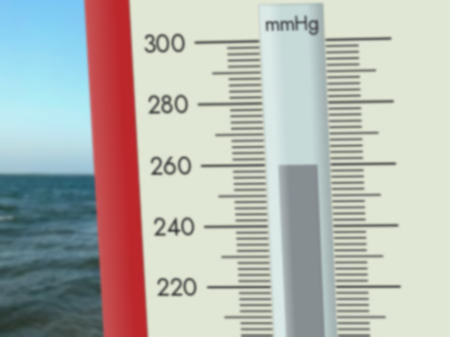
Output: 260 mmHg
